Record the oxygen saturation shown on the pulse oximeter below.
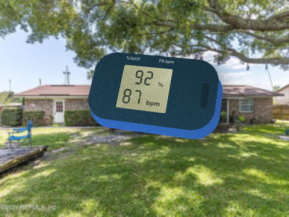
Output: 92 %
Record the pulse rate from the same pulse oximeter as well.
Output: 87 bpm
